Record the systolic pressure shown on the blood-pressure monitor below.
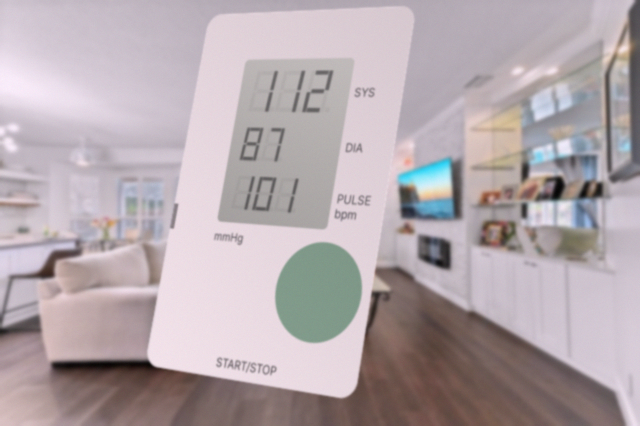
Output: 112 mmHg
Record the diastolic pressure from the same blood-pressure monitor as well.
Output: 87 mmHg
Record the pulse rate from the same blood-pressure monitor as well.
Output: 101 bpm
